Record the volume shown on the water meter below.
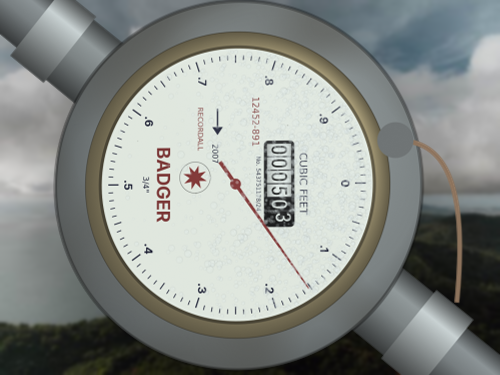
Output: 503.15 ft³
